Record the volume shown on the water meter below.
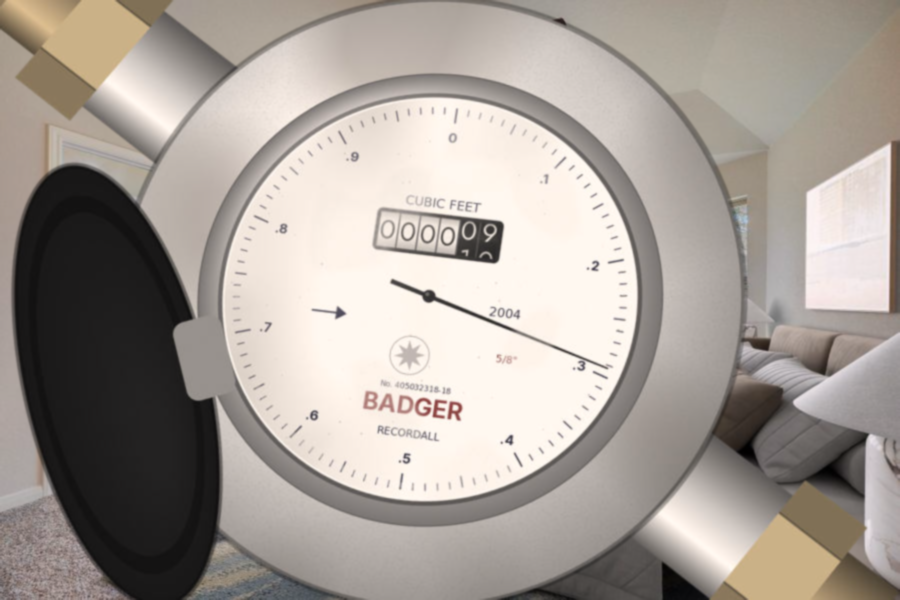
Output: 9.29 ft³
